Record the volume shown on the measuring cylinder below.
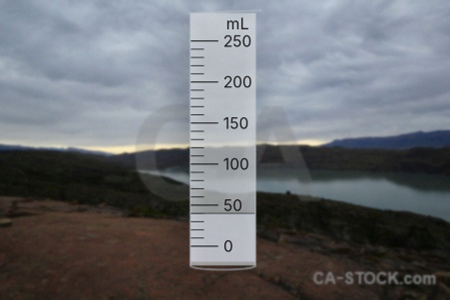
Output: 40 mL
